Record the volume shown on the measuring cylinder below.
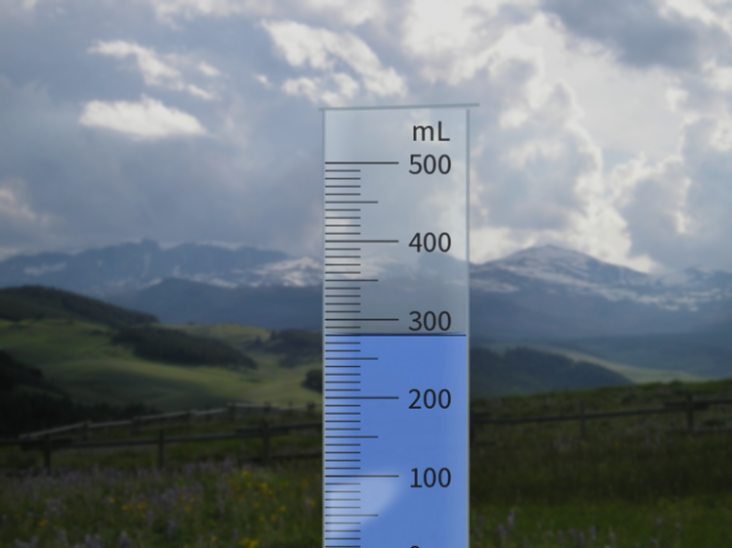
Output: 280 mL
